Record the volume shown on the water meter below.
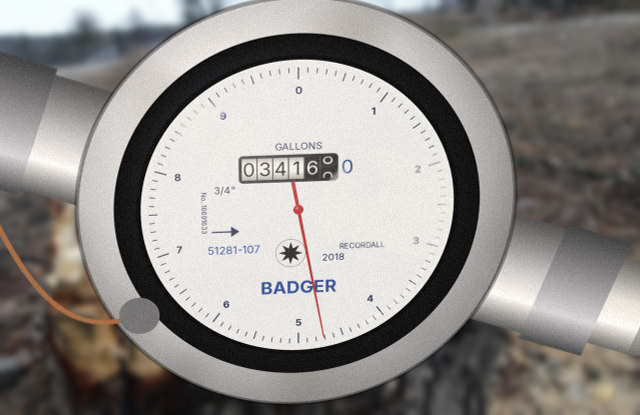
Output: 341684.7 gal
